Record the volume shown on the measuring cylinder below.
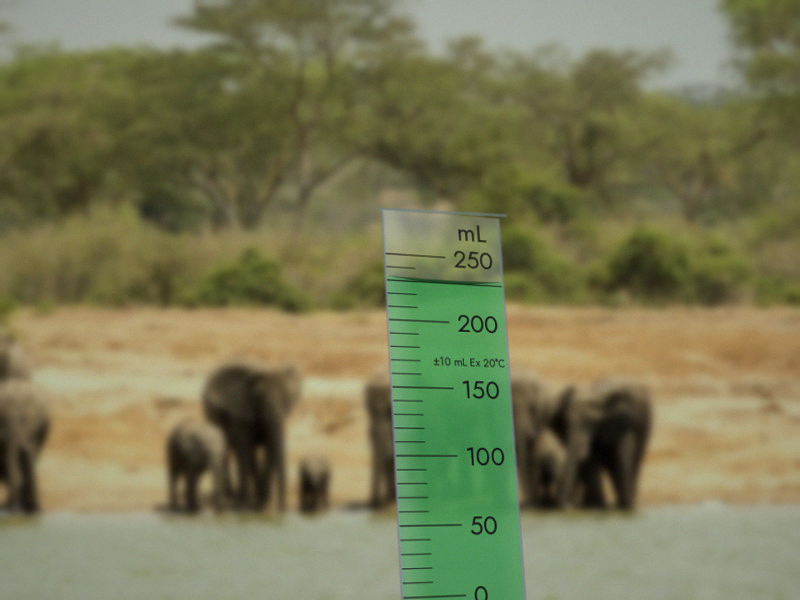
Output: 230 mL
